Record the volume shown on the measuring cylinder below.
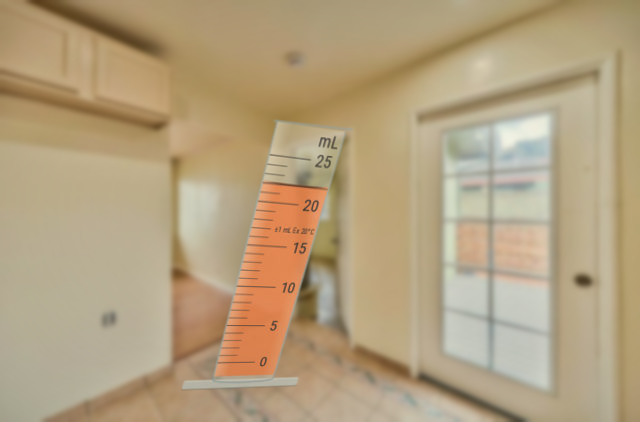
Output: 22 mL
